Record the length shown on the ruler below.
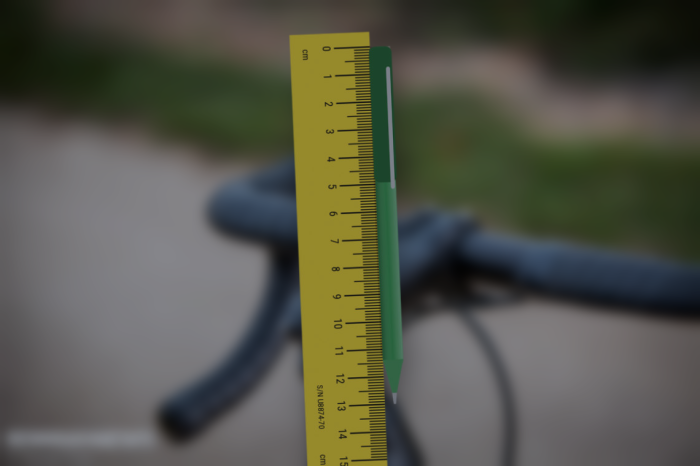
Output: 13 cm
